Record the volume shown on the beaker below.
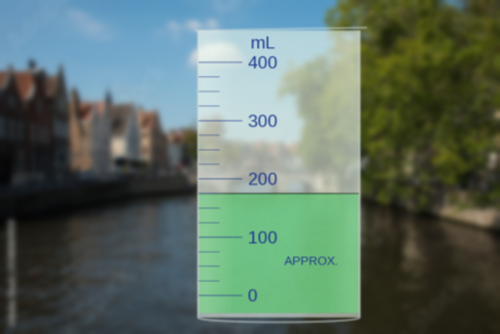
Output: 175 mL
